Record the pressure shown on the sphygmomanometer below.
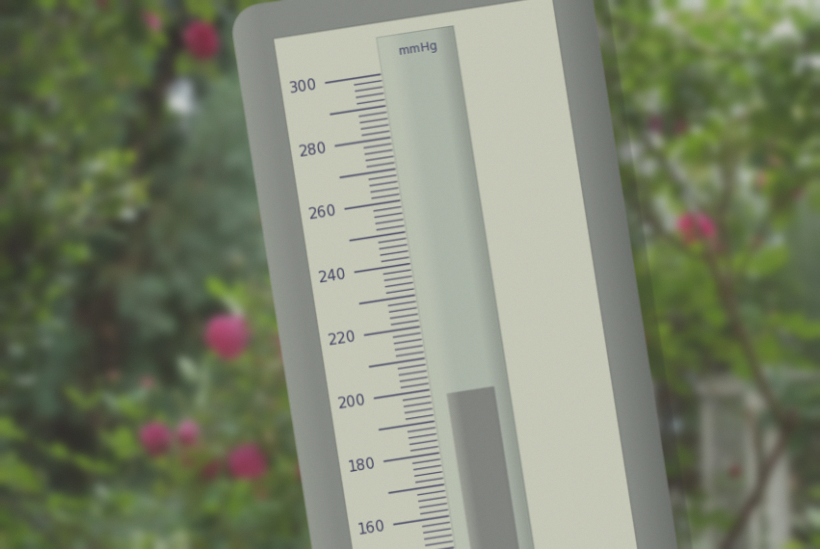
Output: 198 mmHg
